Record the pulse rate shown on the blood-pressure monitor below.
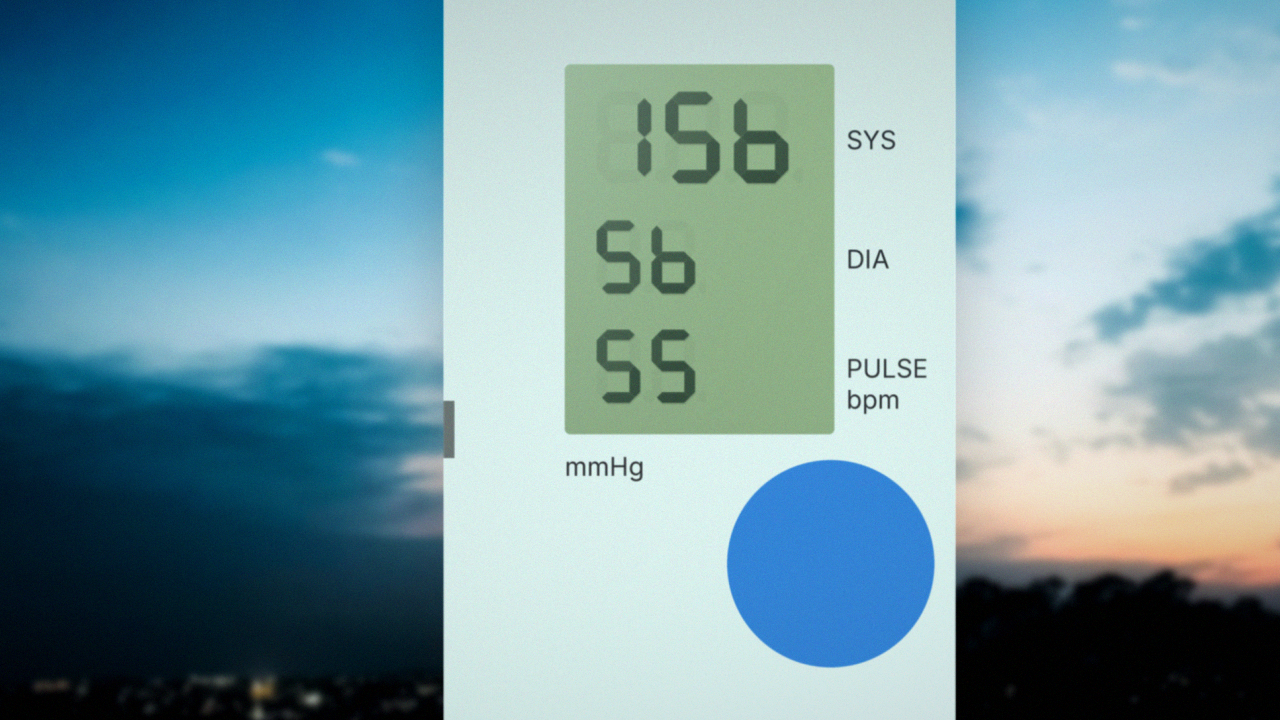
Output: 55 bpm
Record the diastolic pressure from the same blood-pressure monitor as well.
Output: 56 mmHg
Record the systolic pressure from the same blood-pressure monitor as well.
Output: 156 mmHg
